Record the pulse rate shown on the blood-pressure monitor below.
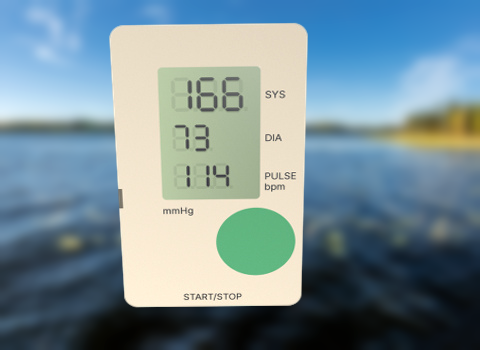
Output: 114 bpm
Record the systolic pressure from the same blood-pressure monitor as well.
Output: 166 mmHg
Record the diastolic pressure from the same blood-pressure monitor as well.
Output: 73 mmHg
